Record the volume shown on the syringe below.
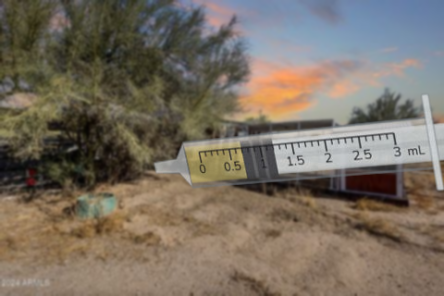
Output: 0.7 mL
